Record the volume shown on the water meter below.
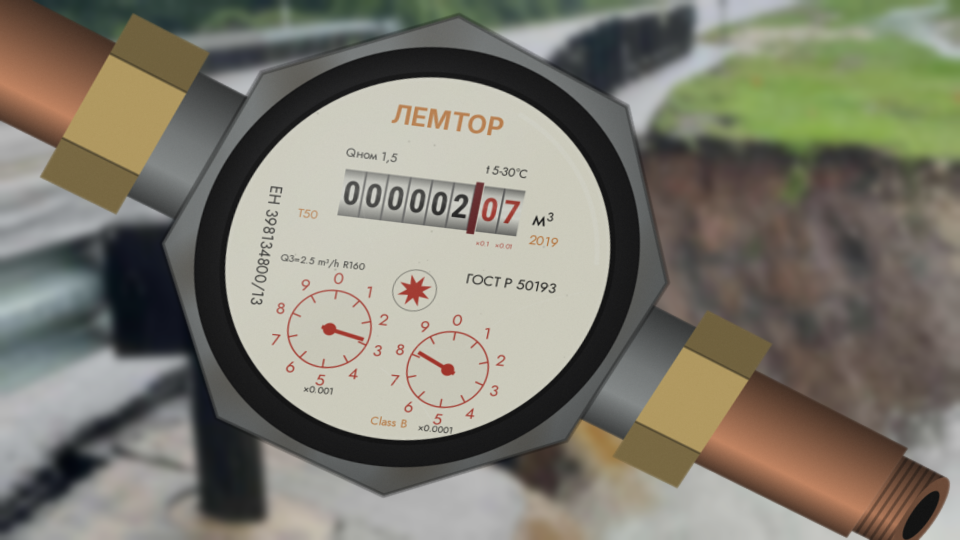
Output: 2.0728 m³
